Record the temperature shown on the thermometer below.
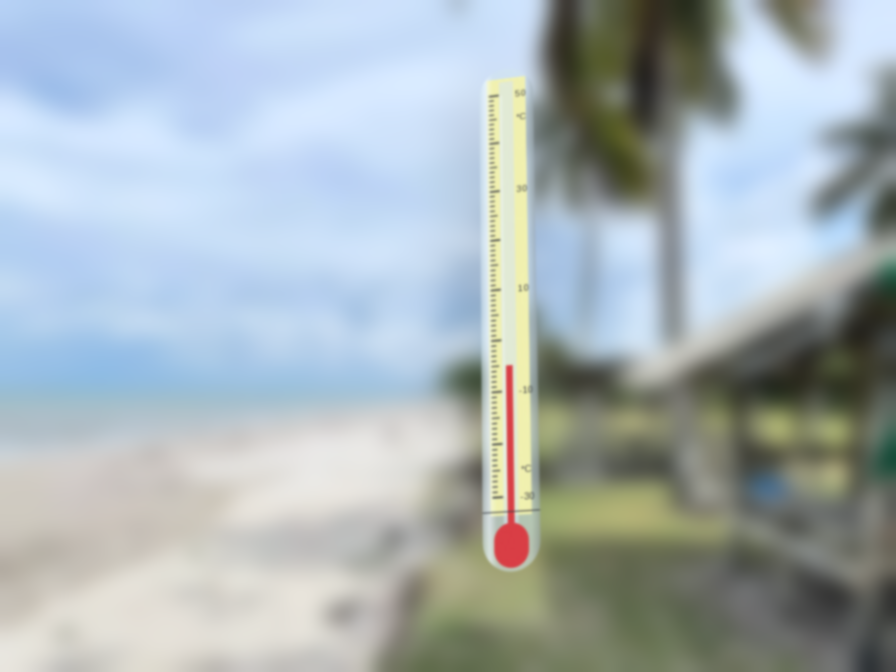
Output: -5 °C
